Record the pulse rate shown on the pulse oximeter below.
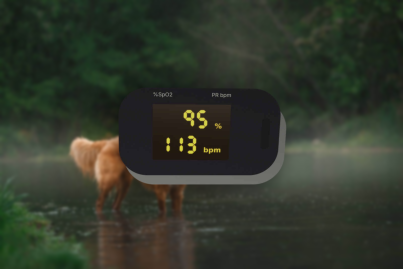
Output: 113 bpm
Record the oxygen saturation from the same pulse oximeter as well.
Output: 95 %
